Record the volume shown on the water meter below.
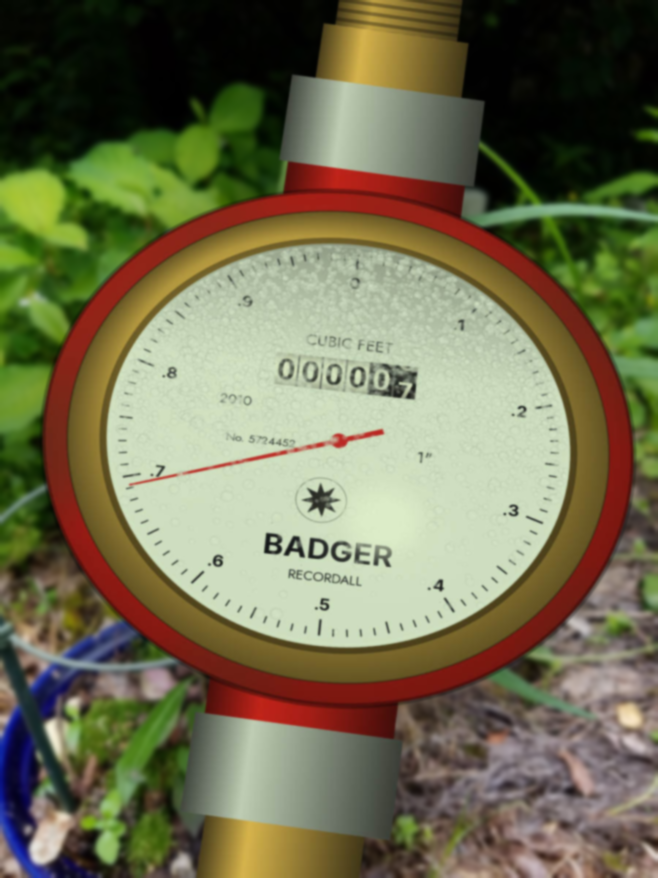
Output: 6.69 ft³
